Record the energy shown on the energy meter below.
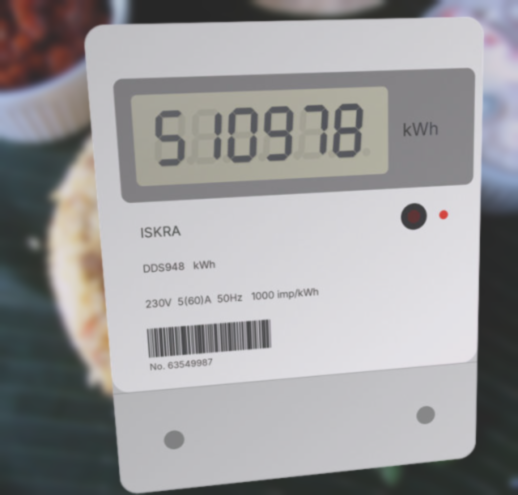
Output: 510978 kWh
